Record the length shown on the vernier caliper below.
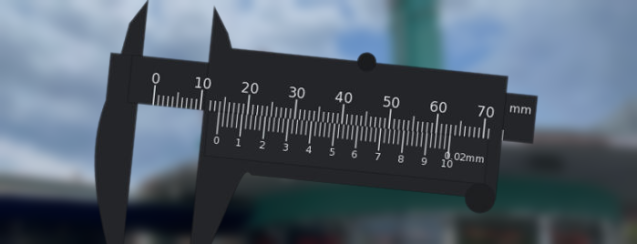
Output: 14.0 mm
